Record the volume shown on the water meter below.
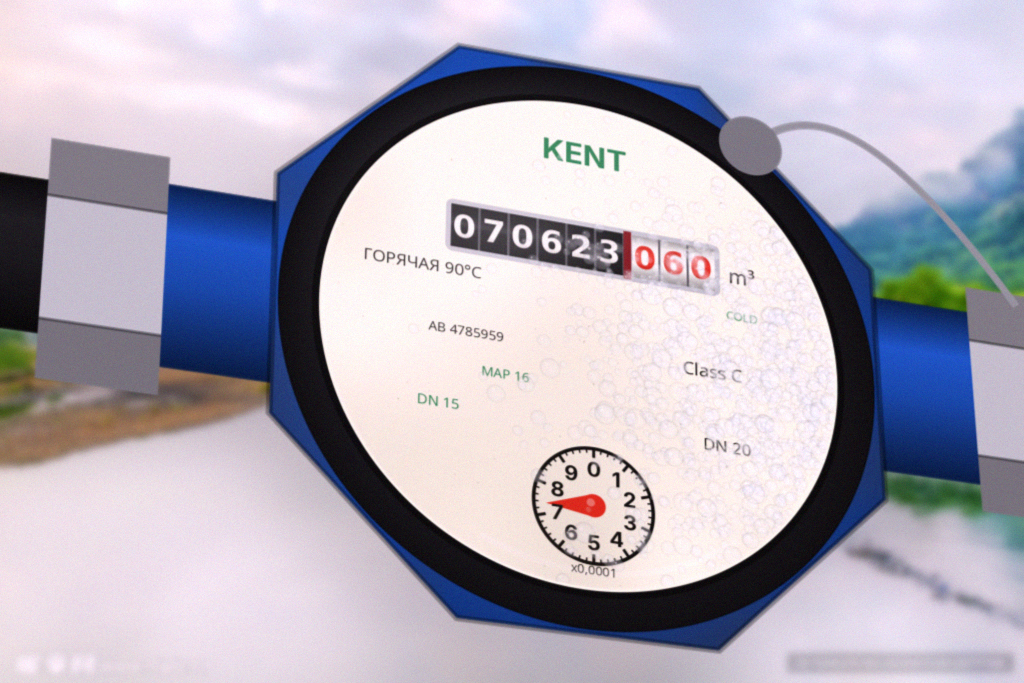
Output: 70623.0607 m³
